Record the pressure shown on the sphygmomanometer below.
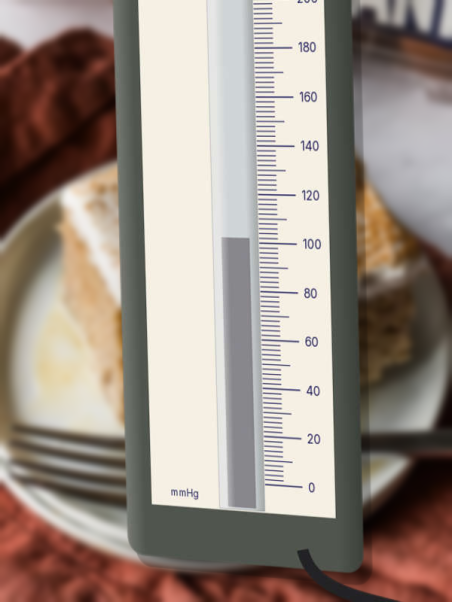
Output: 102 mmHg
